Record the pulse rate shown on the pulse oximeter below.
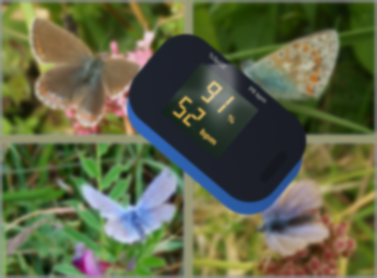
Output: 52 bpm
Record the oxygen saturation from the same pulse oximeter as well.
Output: 91 %
